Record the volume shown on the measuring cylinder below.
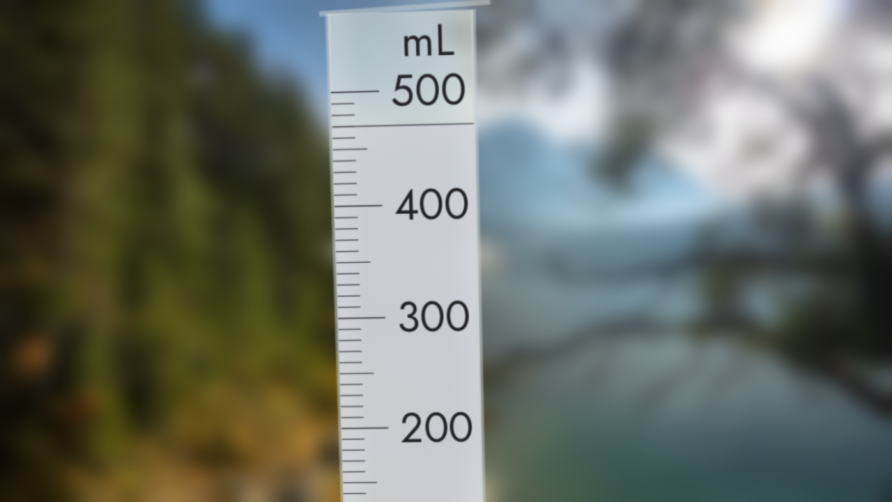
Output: 470 mL
